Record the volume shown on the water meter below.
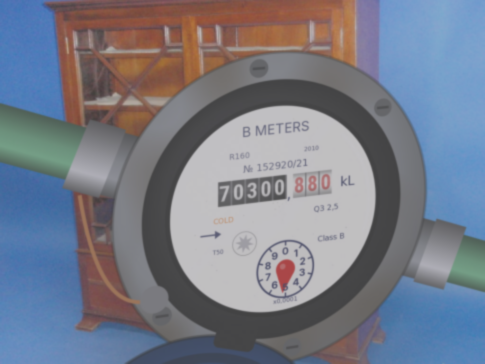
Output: 70300.8805 kL
